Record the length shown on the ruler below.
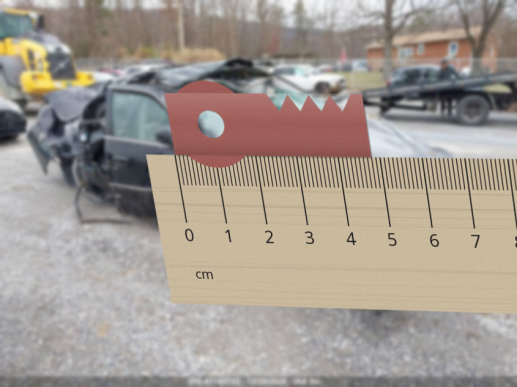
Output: 4.8 cm
